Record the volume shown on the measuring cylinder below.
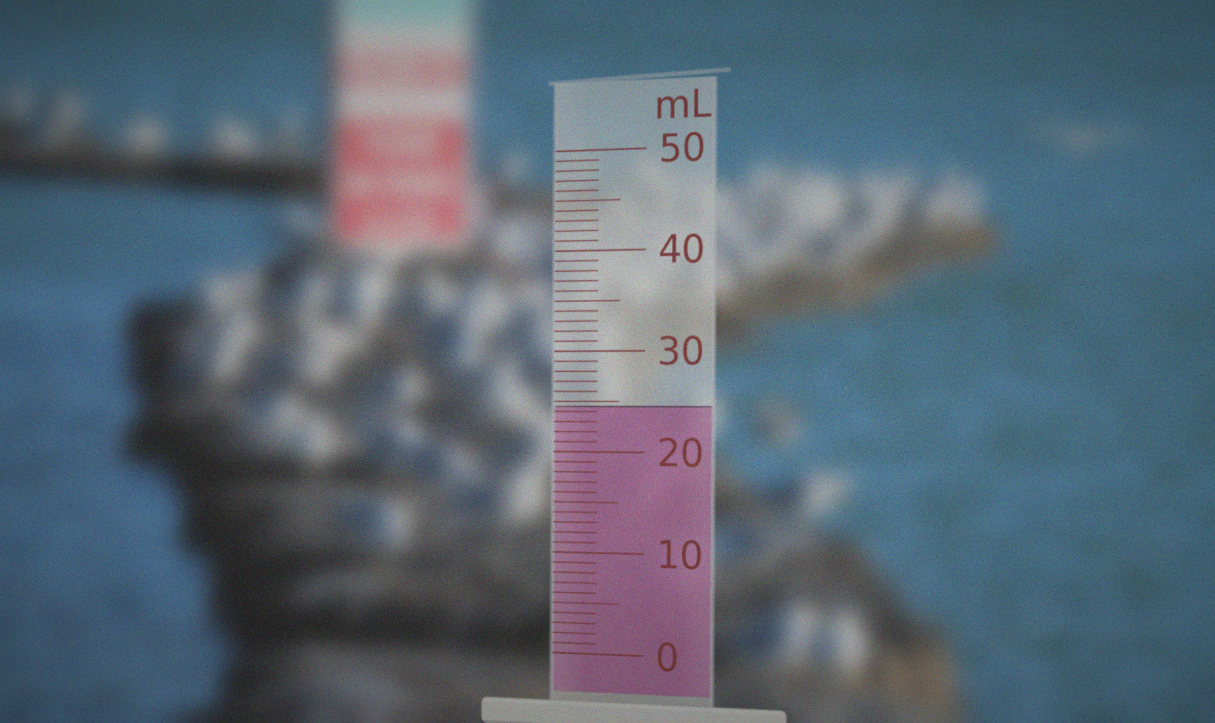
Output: 24.5 mL
